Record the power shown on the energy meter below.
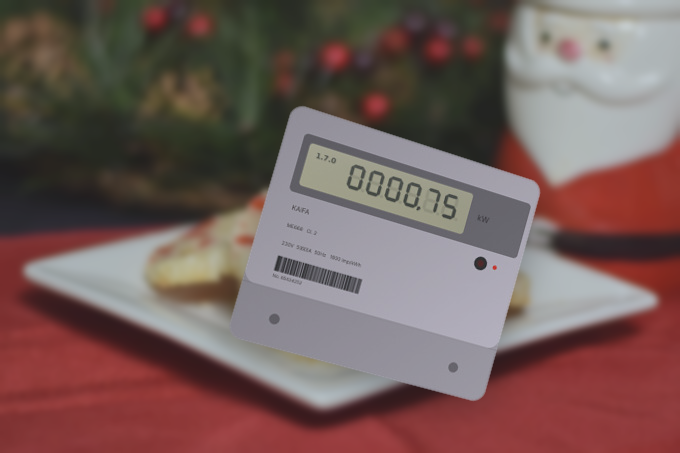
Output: 0.75 kW
